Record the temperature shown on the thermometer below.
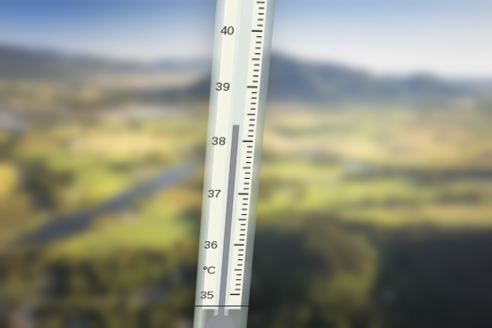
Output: 38.3 °C
